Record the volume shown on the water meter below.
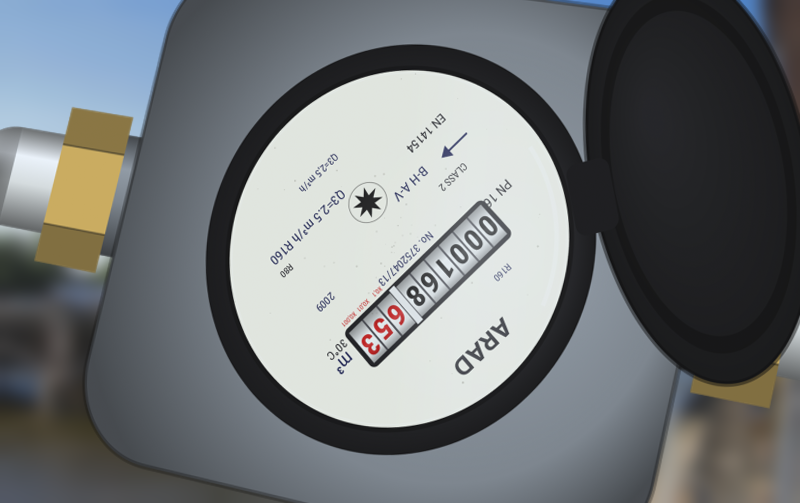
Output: 168.653 m³
